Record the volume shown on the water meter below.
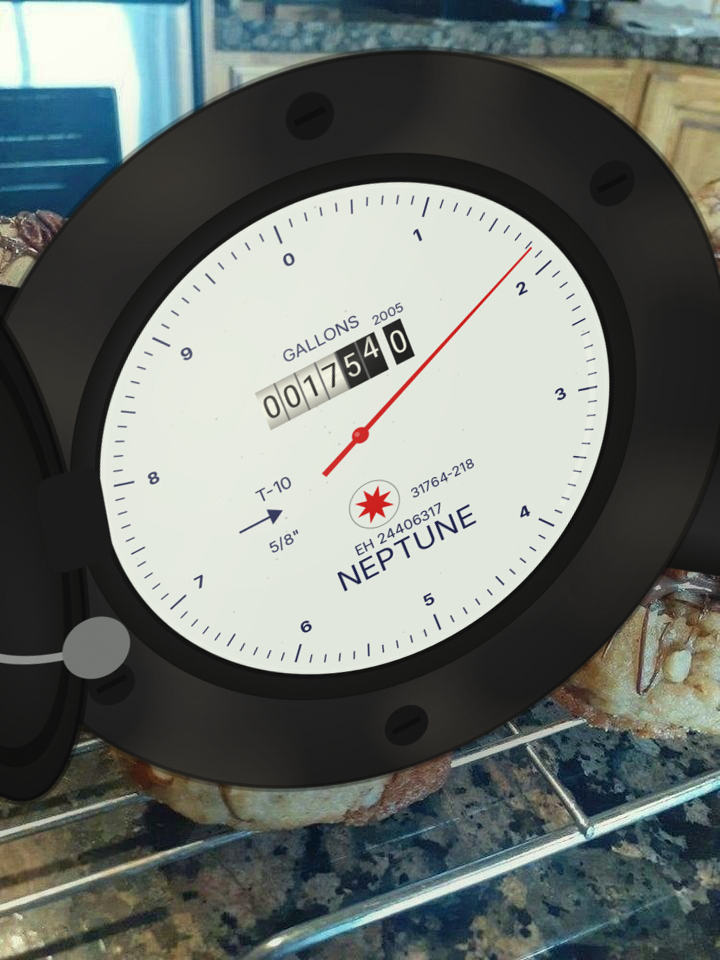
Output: 17541.8 gal
